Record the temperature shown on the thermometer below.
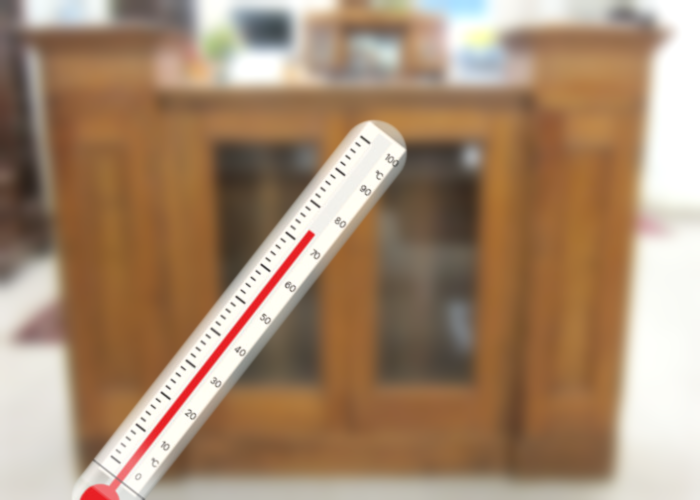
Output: 74 °C
